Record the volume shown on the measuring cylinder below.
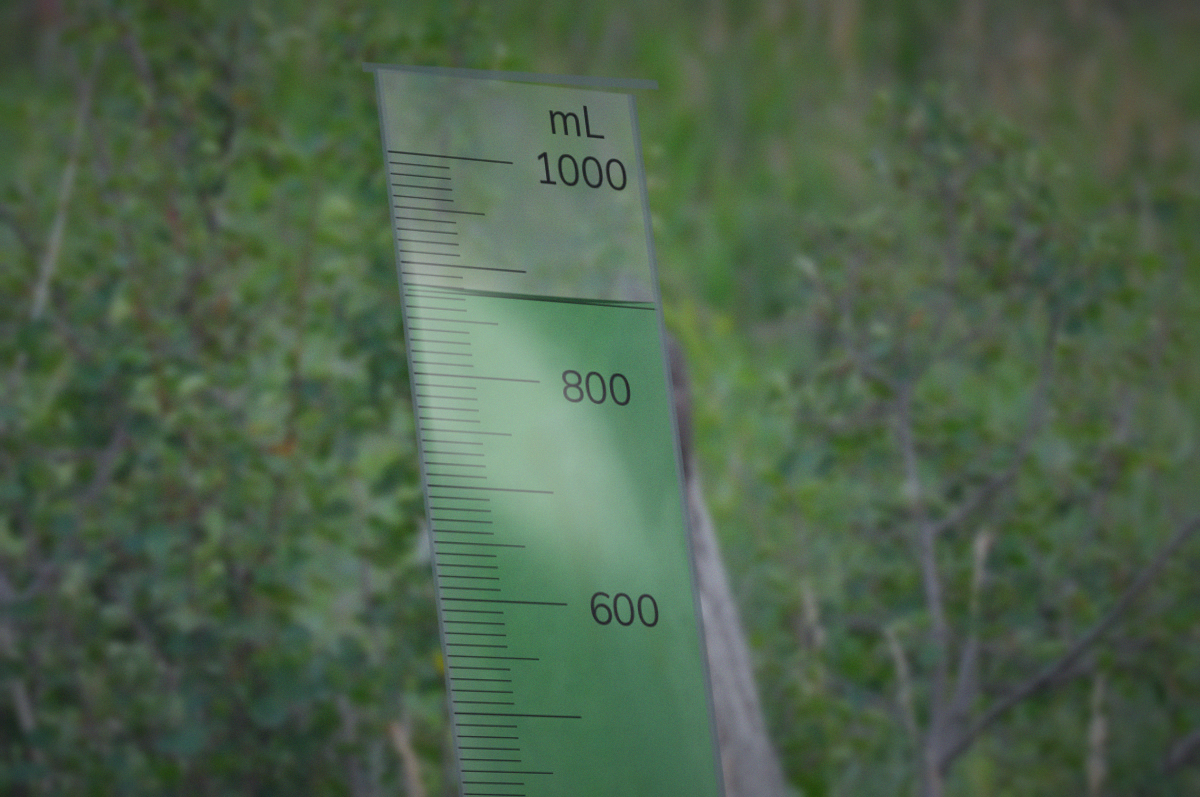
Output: 875 mL
